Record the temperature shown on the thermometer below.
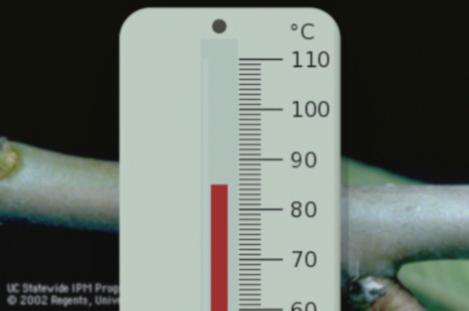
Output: 85 °C
